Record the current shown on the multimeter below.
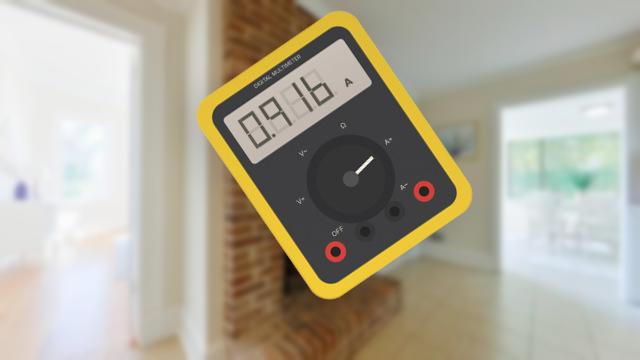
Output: 0.916 A
